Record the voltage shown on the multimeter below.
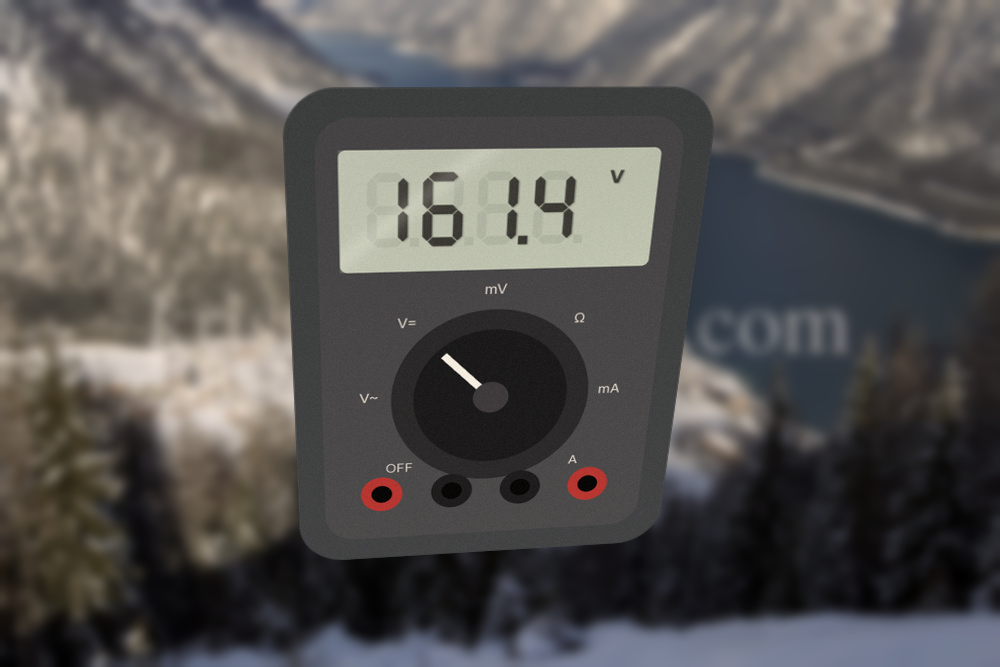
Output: 161.4 V
